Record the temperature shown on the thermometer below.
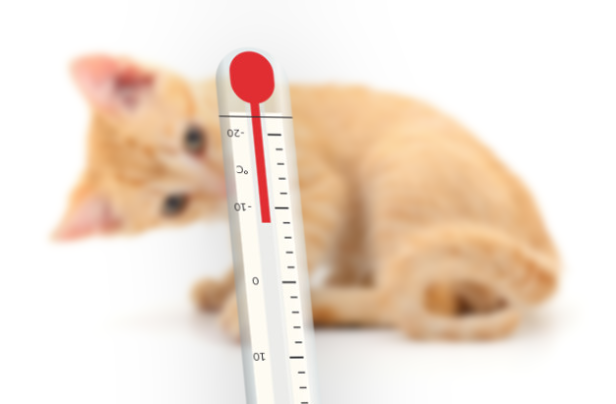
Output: -8 °C
